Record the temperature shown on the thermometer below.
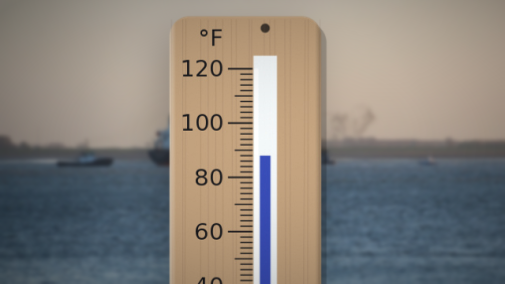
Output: 88 °F
